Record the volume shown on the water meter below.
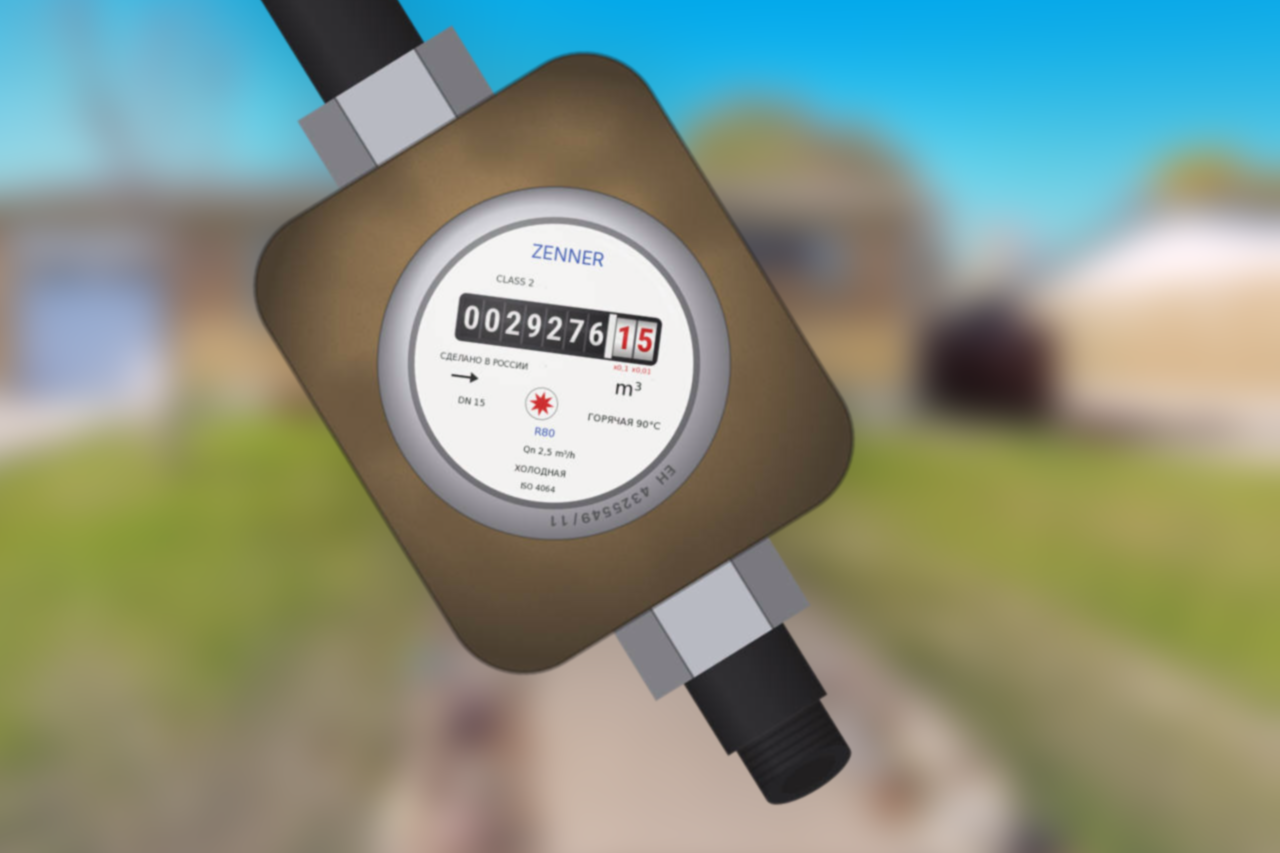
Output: 29276.15 m³
